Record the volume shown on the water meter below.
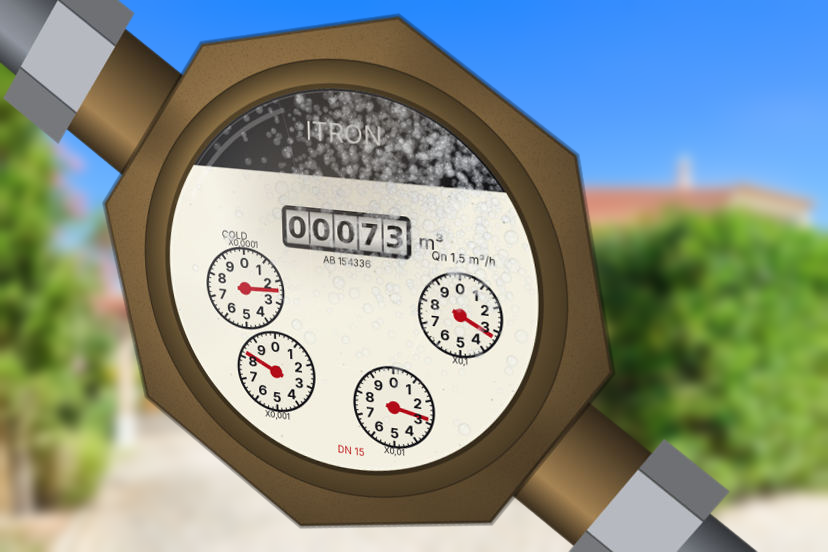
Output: 73.3282 m³
